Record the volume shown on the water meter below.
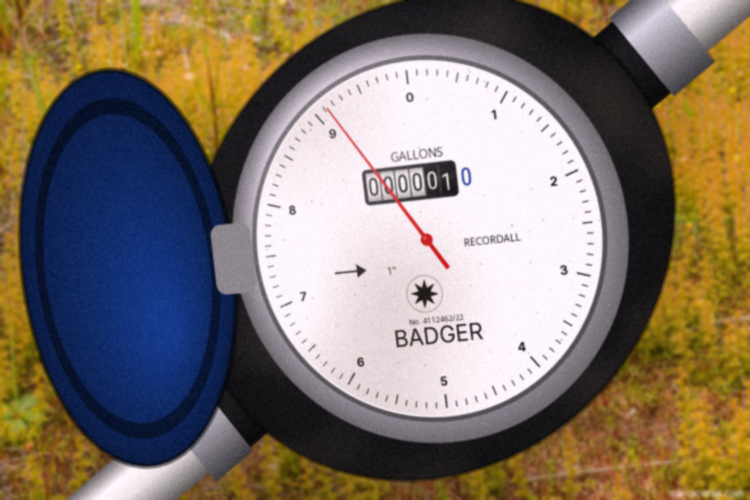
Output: 9.1 gal
